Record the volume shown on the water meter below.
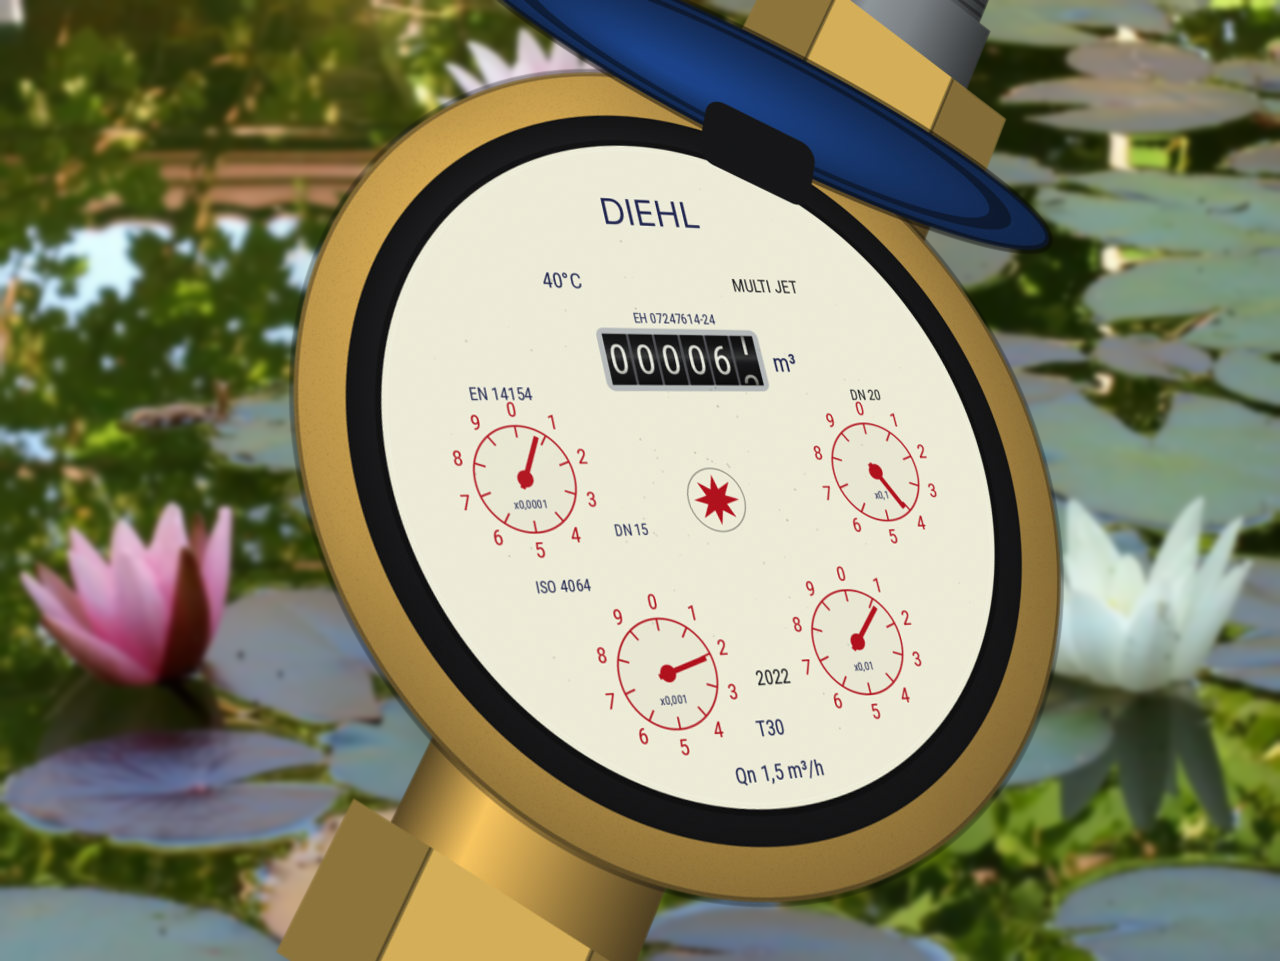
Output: 61.4120 m³
